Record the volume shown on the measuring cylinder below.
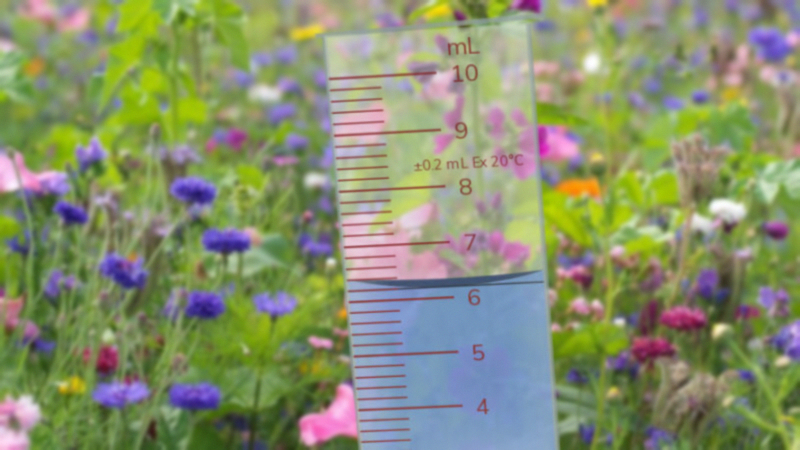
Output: 6.2 mL
